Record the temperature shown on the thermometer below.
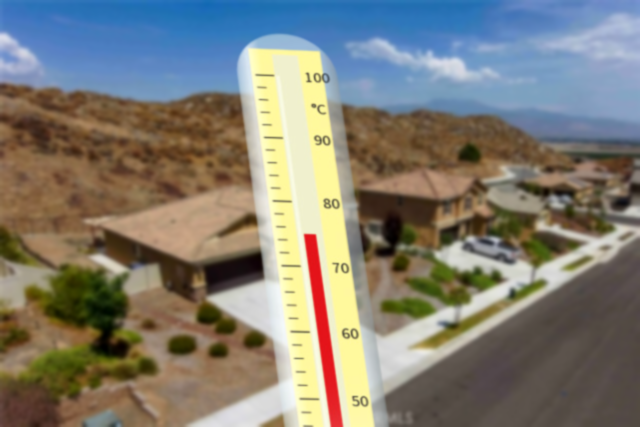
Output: 75 °C
